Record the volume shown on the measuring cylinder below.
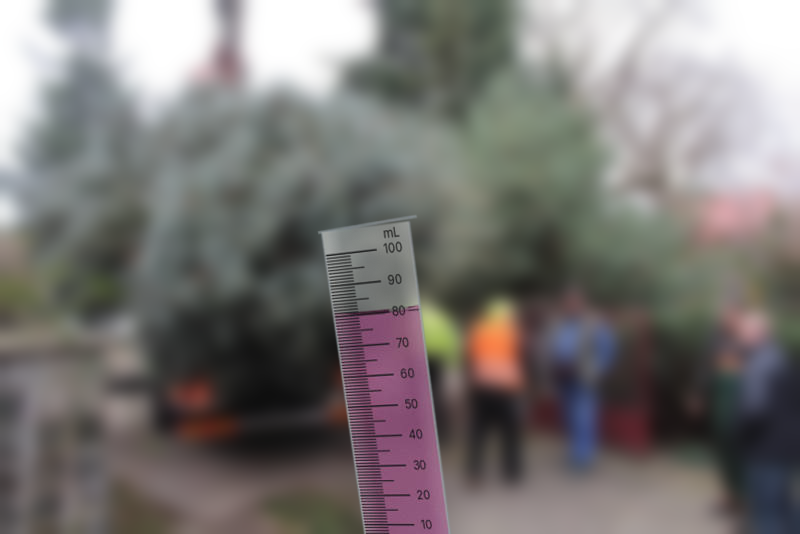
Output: 80 mL
